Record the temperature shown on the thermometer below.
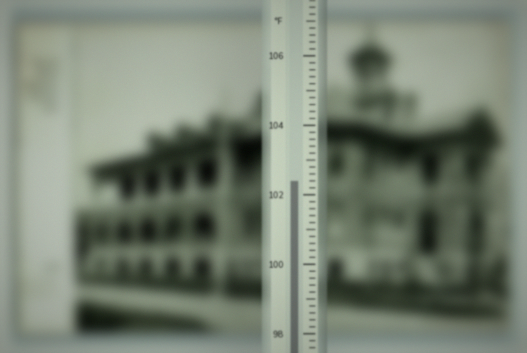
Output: 102.4 °F
